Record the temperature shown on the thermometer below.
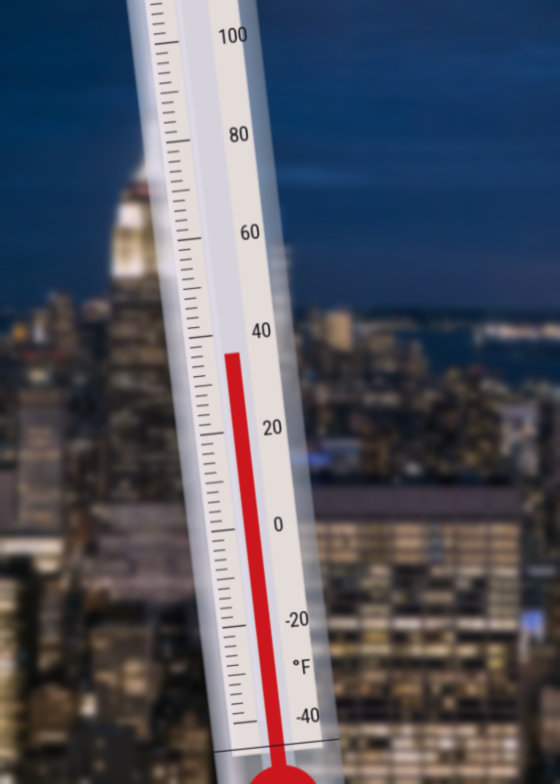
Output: 36 °F
